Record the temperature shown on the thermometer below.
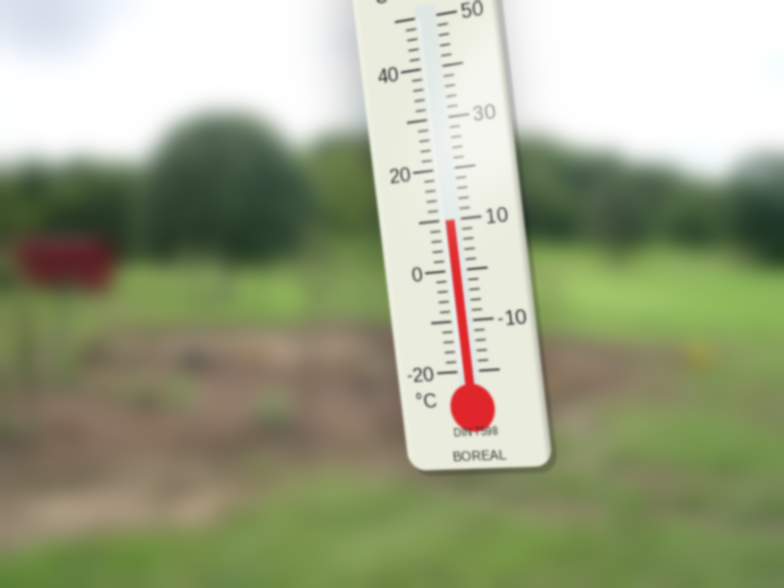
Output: 10 °C
